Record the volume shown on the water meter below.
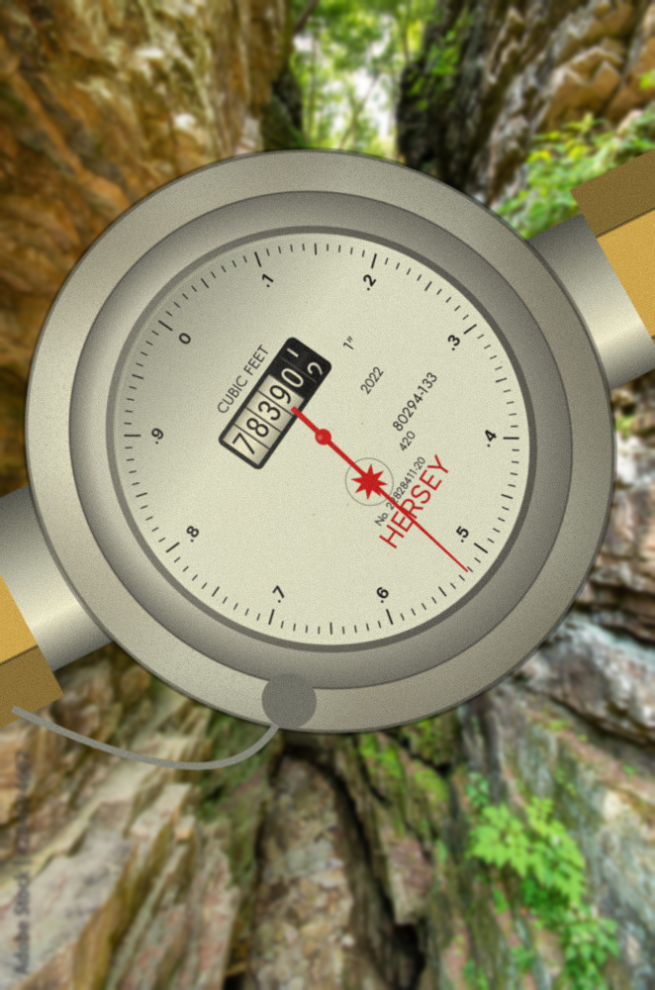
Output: 783901.52 ft³
